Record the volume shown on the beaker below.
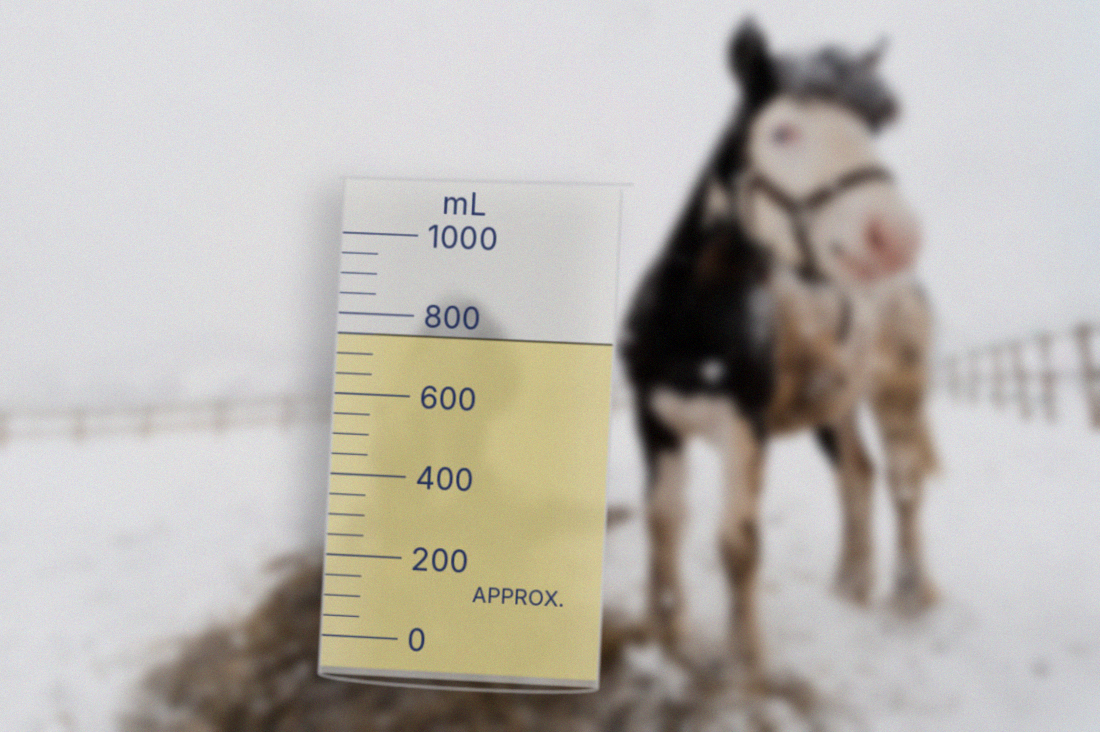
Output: 750 mL
